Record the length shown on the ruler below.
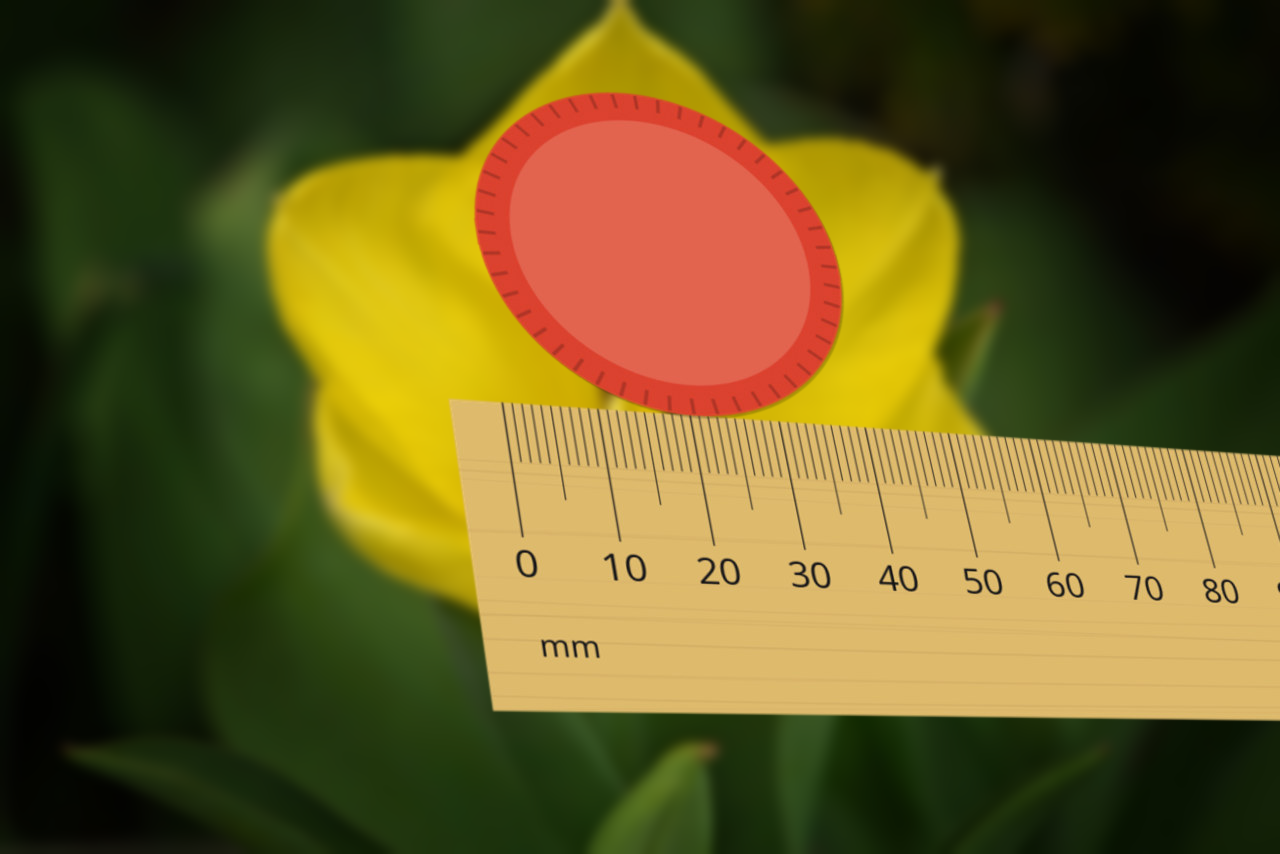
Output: 41 mm
